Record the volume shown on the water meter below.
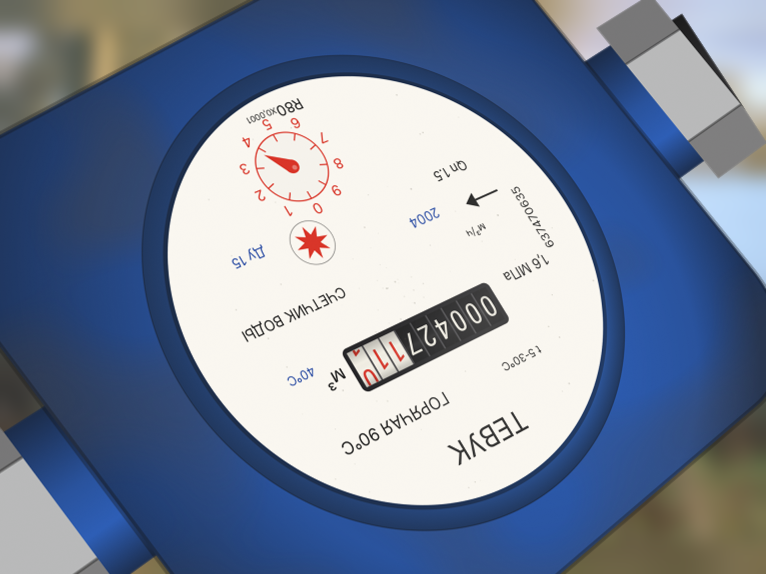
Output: 427.1103 m³
